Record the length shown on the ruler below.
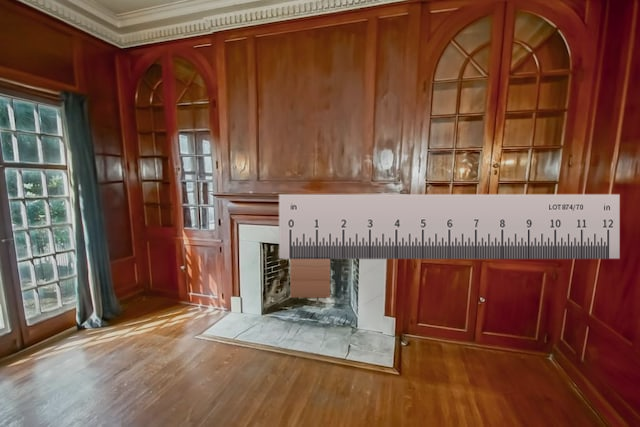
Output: 1.5 in
